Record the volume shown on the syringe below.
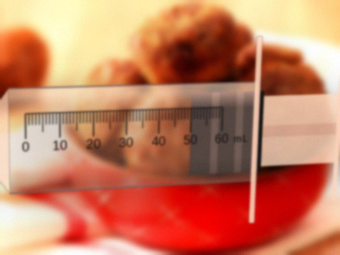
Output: 50 mL
